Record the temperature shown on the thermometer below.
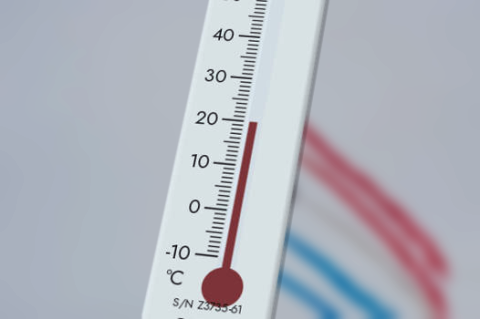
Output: 20 °C
